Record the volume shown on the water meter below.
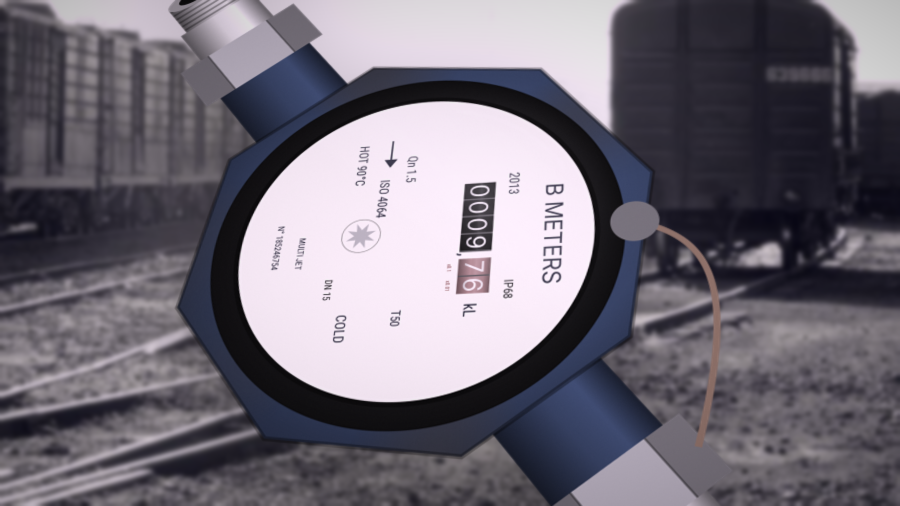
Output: 9.76 kL
